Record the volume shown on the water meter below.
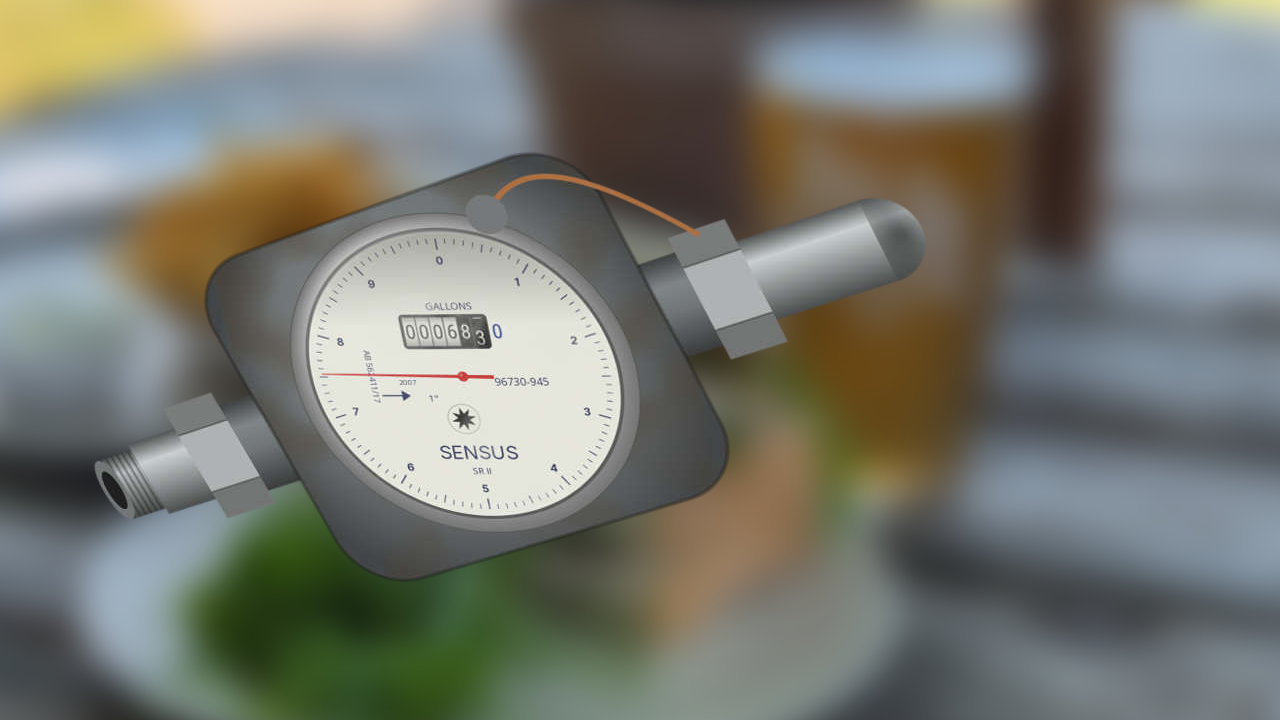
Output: 6827.5 gal
